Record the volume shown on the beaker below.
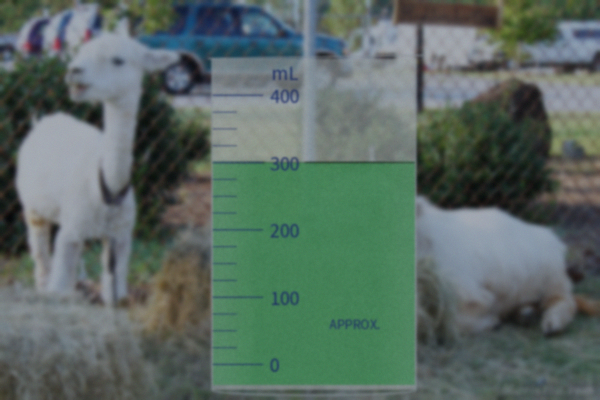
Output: 300 mL
